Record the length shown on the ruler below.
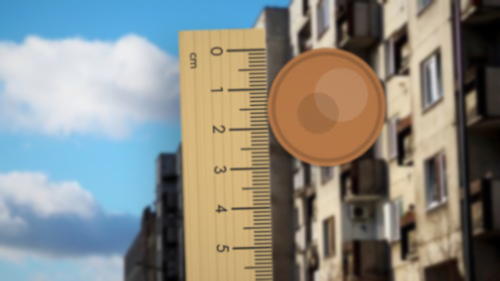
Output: 3 cm
